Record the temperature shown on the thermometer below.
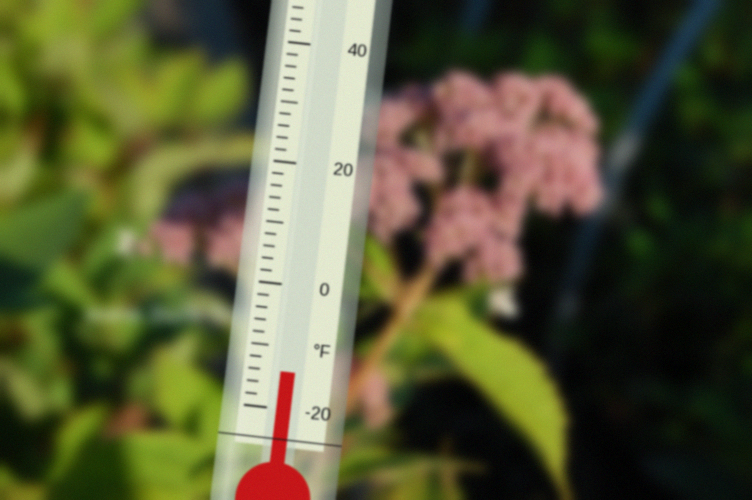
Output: -14 °F
